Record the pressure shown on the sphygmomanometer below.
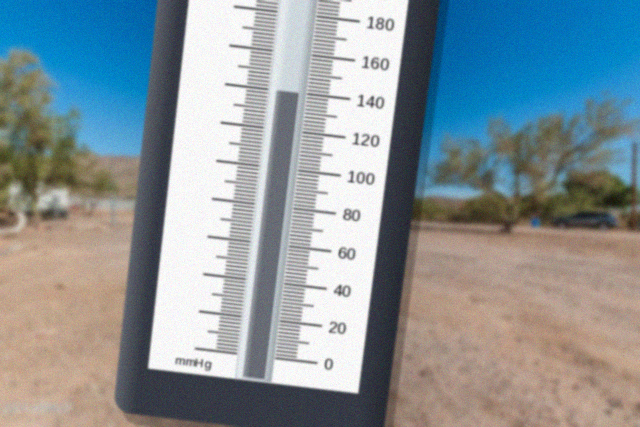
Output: 140 mmHg
